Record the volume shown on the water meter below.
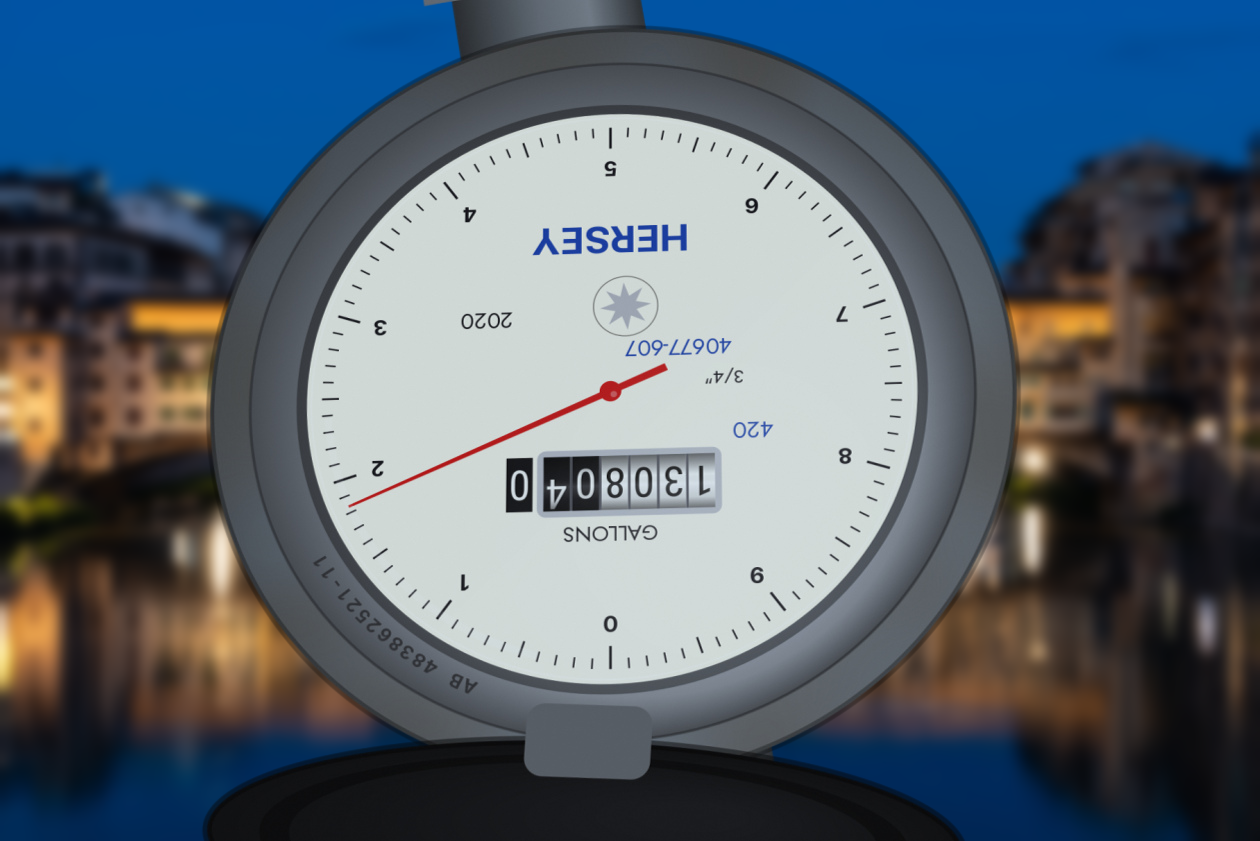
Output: 1308041.8 gal
